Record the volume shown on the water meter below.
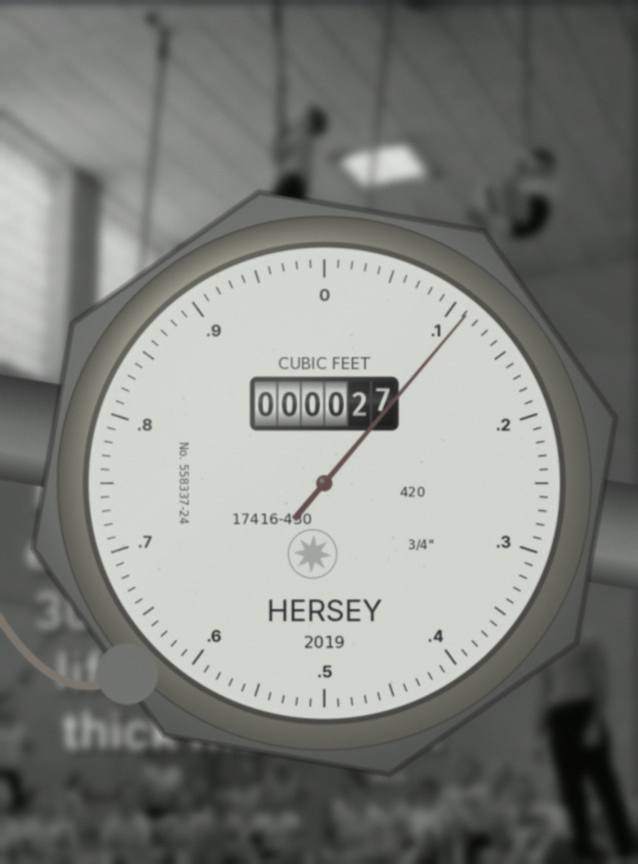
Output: 27.11 ft³
